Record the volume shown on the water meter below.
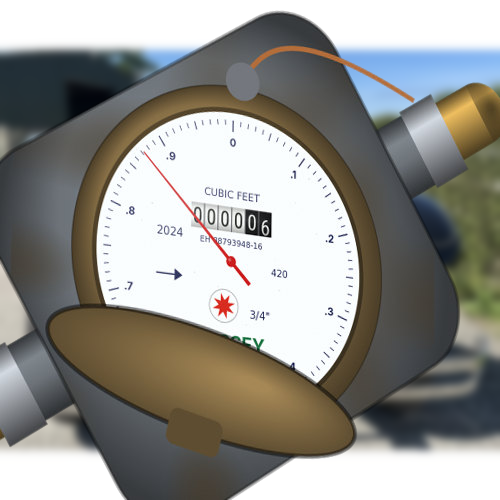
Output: 5.87 ft³
